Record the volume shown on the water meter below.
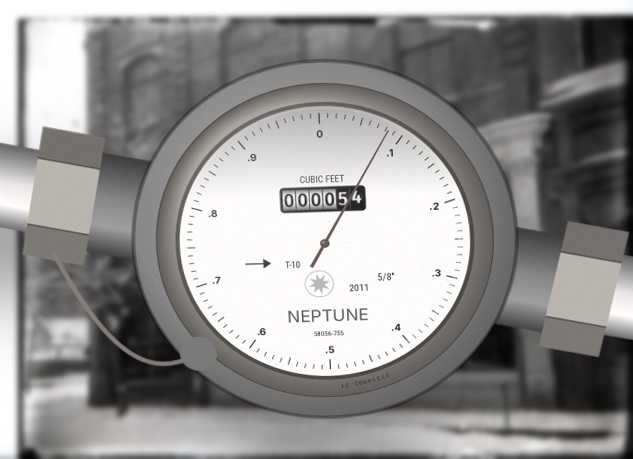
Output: 54.08 ft³
